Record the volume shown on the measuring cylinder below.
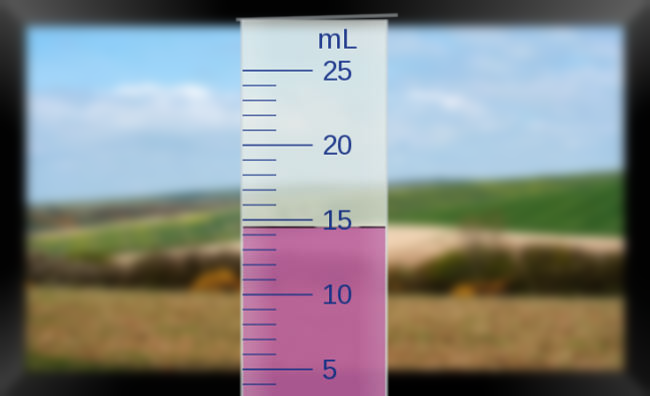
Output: 14.5 mL
